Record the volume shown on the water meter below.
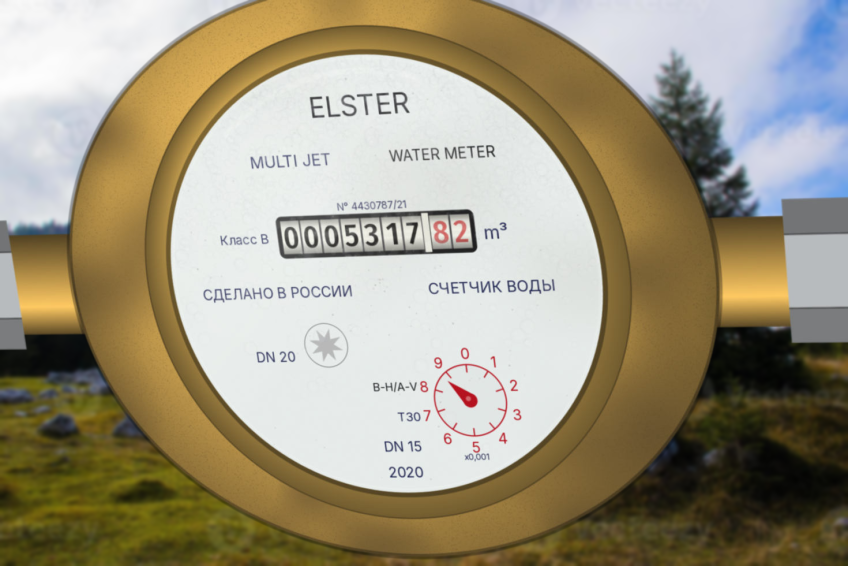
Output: 5317.828 m³
